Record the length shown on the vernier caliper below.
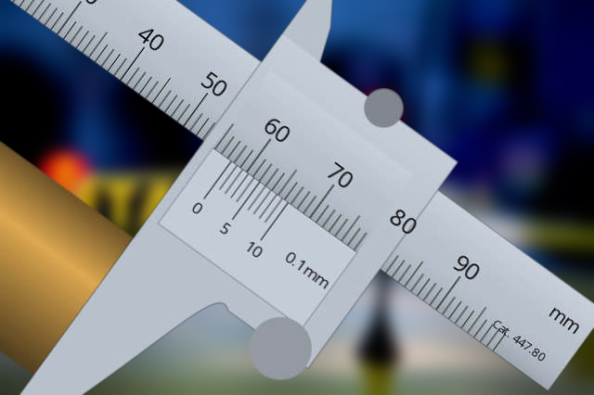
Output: 57.6 mm
